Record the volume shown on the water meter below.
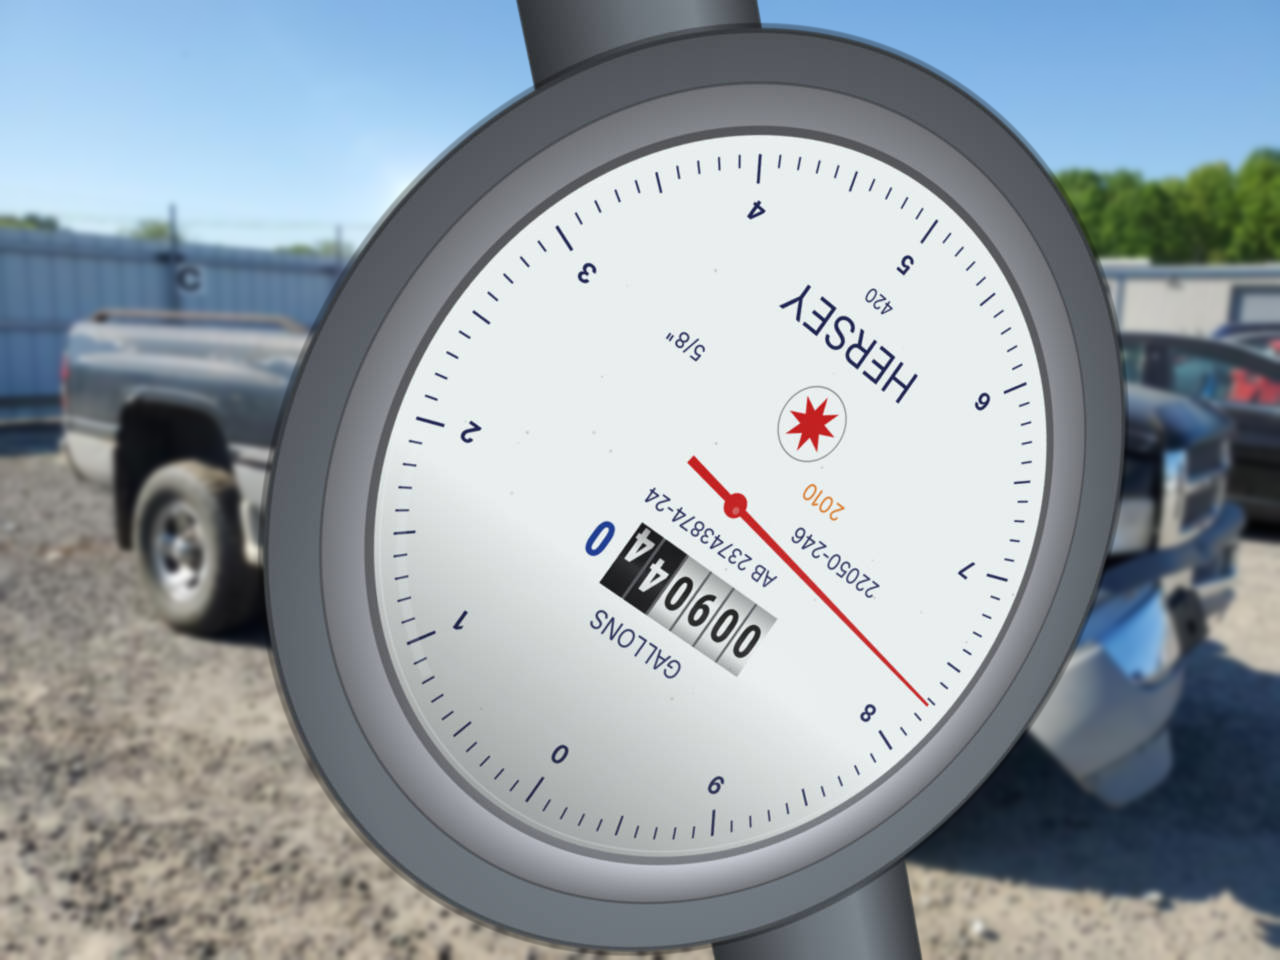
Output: 90437.7 gal
